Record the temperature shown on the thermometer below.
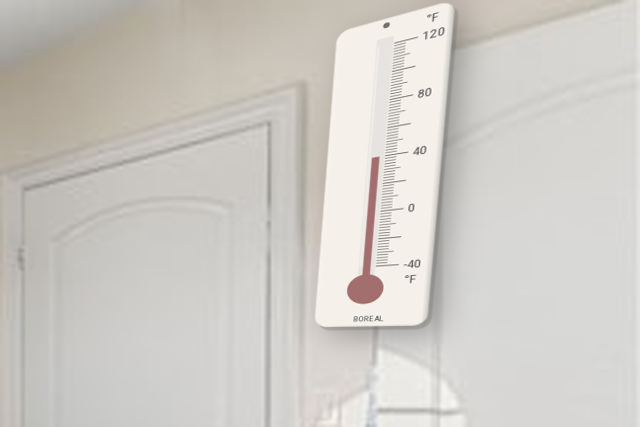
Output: 40 °F
